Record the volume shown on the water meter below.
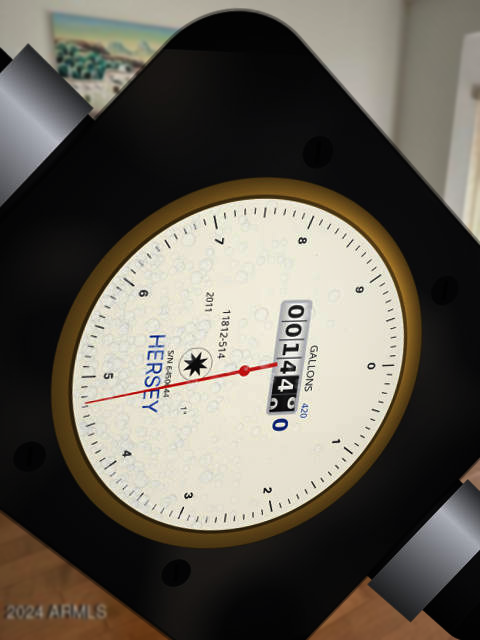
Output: 14484.7 gal
